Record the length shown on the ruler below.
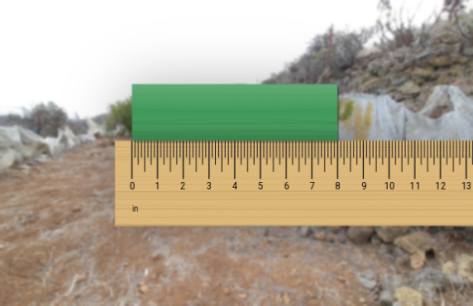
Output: 8 in
